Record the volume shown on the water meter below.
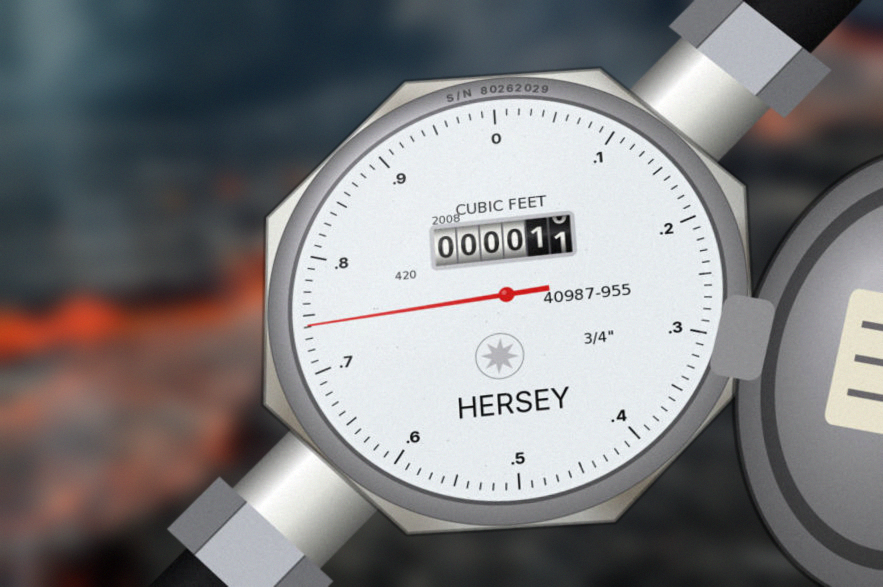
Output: 10.74 ft³
